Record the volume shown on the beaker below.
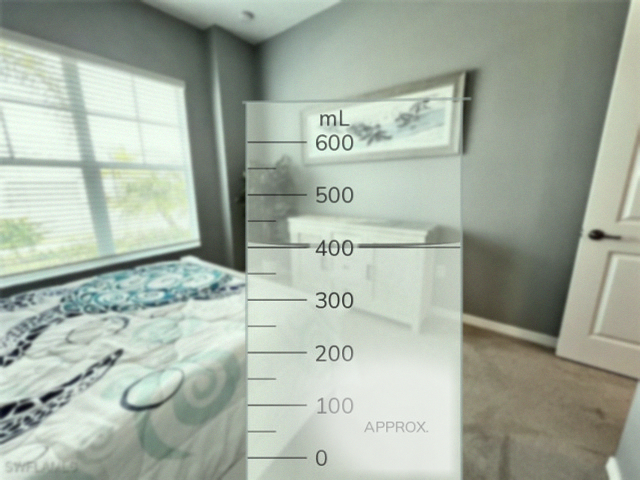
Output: 400 mL
